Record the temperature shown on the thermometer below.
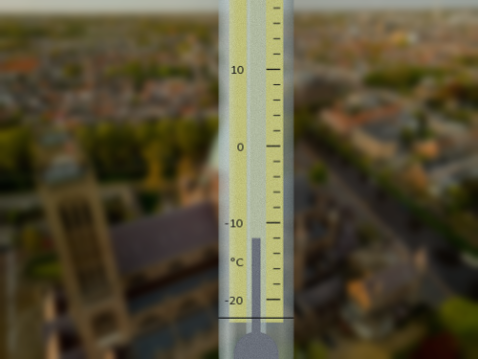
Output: -12 °C
